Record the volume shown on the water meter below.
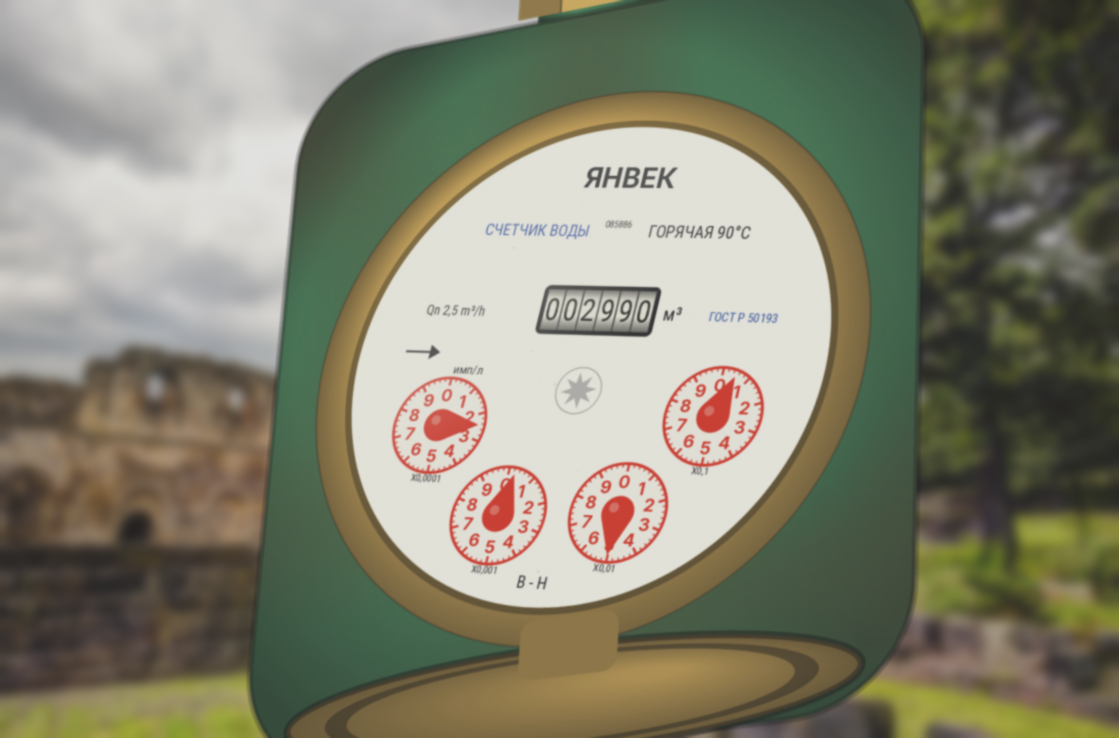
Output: 2990.0502 m³
